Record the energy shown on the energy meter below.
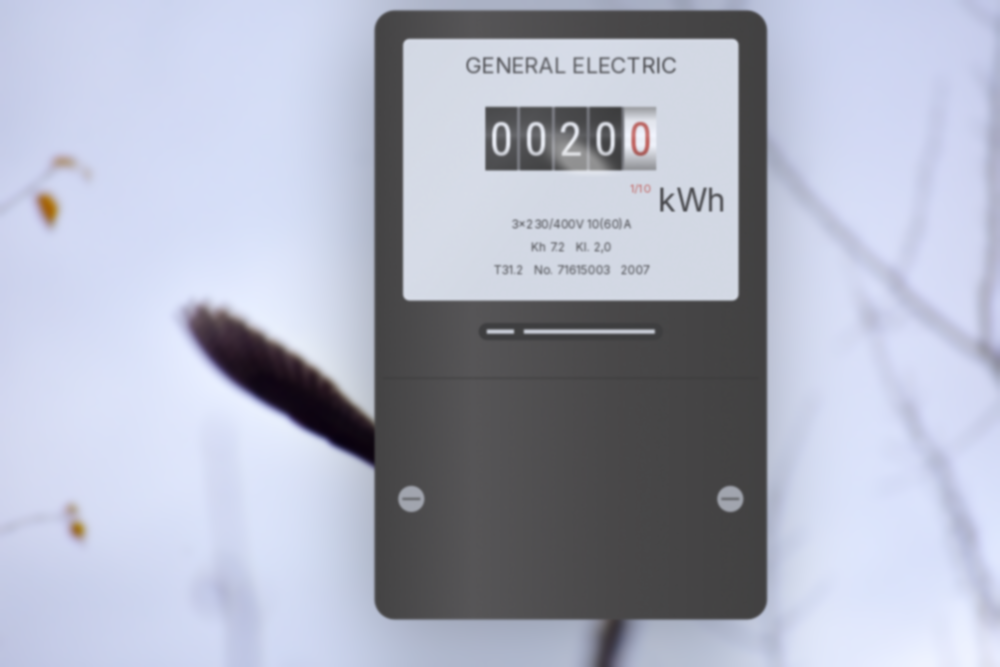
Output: 20.0 kWh
